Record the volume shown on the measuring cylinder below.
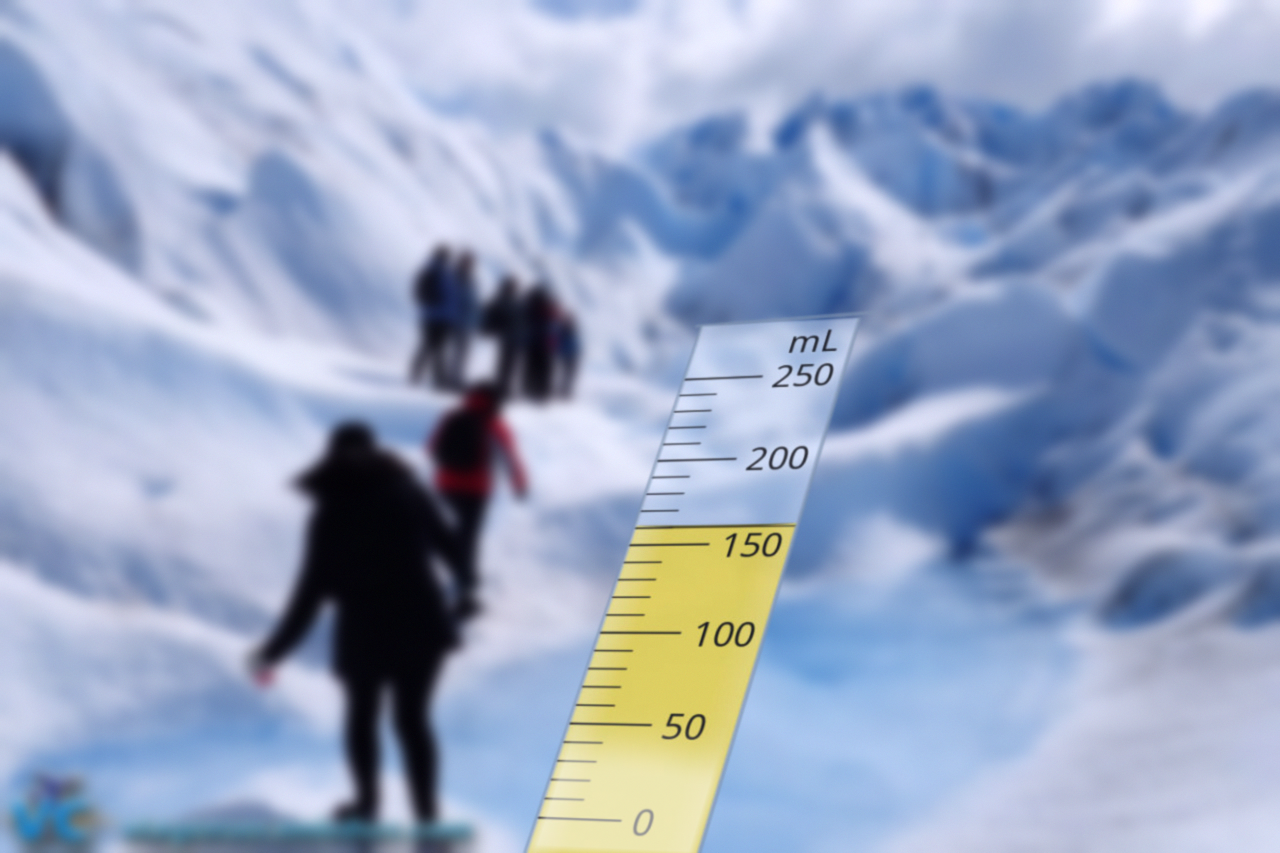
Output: 160 mL
